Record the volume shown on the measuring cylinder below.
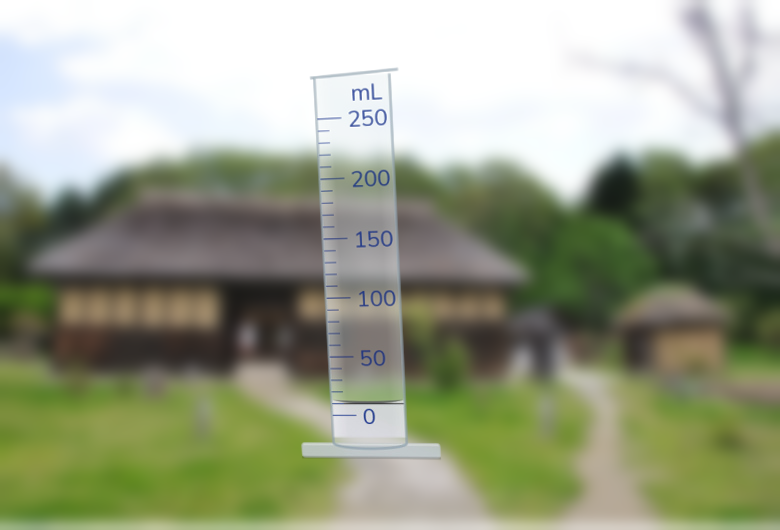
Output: 10 mL
